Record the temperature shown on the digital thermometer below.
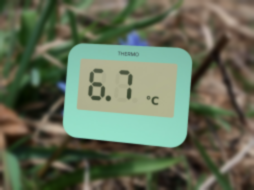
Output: 6.7 °C
